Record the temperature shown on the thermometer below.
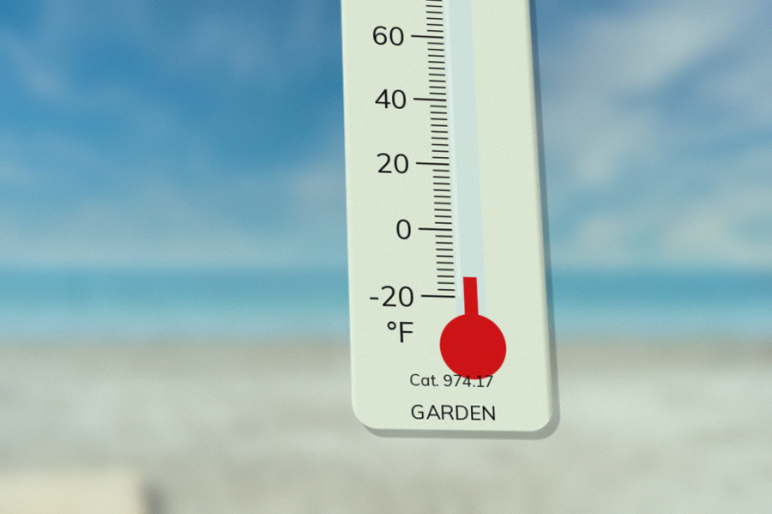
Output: -14 °F
